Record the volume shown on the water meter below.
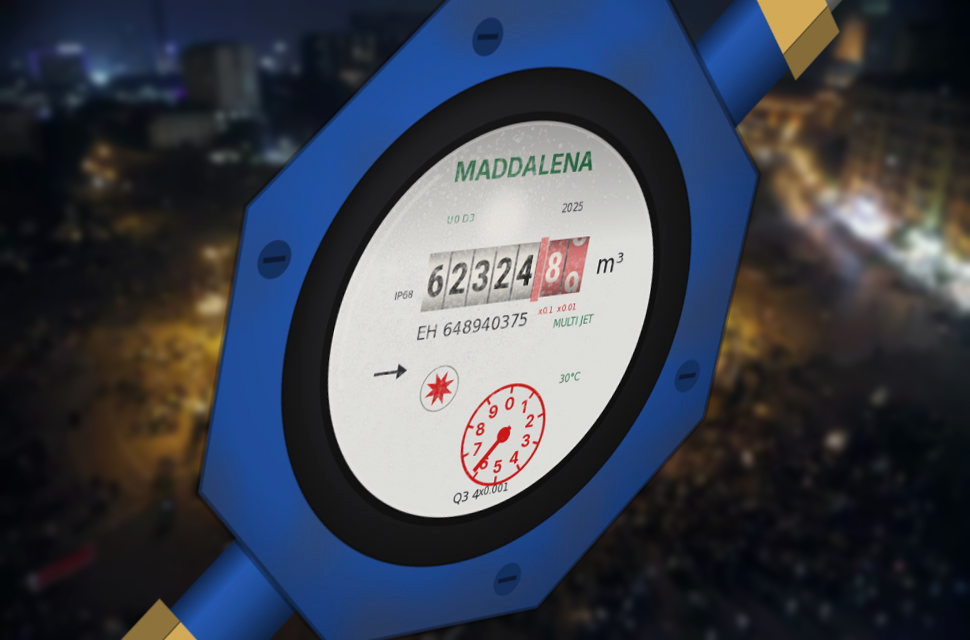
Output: 62324.886 m³
